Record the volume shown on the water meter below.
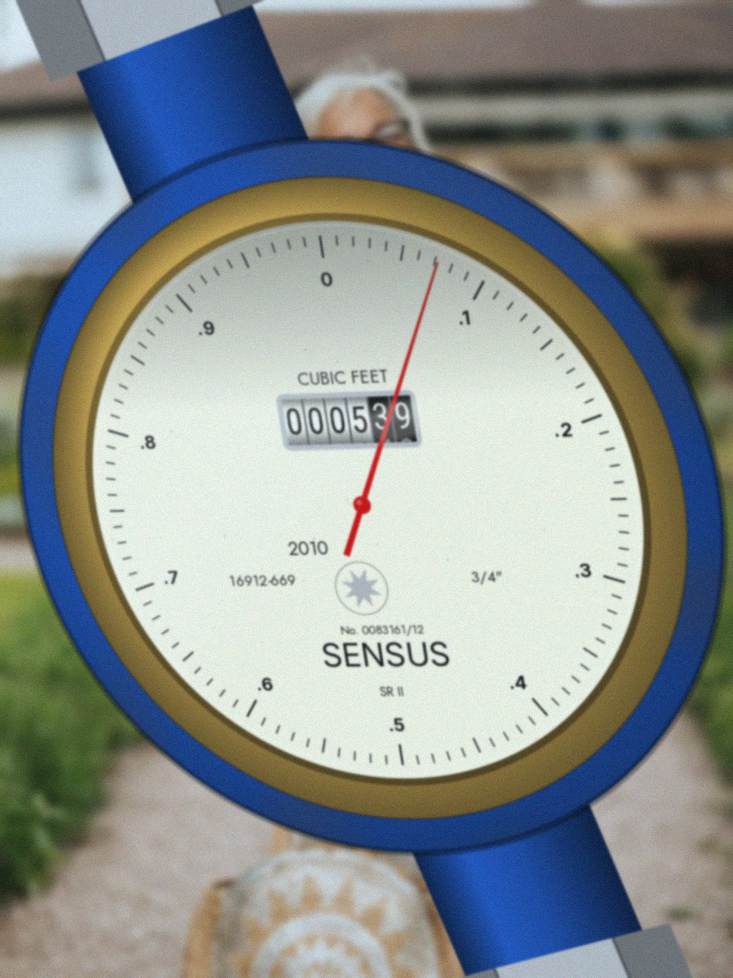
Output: 539.07 ft³
